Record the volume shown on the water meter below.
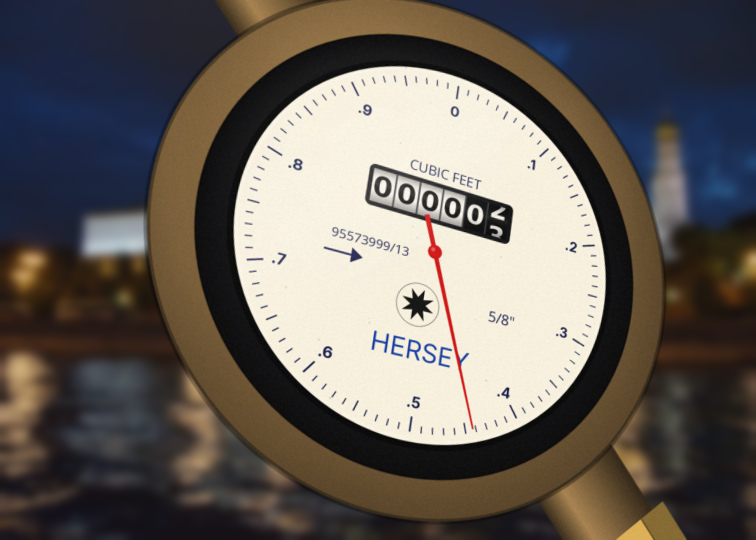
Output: 2.44 ft³
